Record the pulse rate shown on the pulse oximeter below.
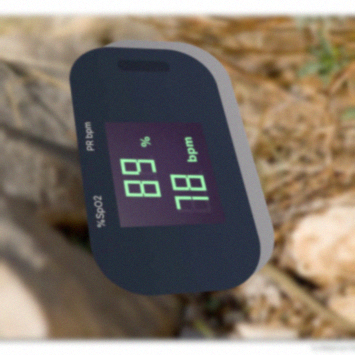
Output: 78 bpm
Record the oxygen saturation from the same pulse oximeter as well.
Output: 89 %
